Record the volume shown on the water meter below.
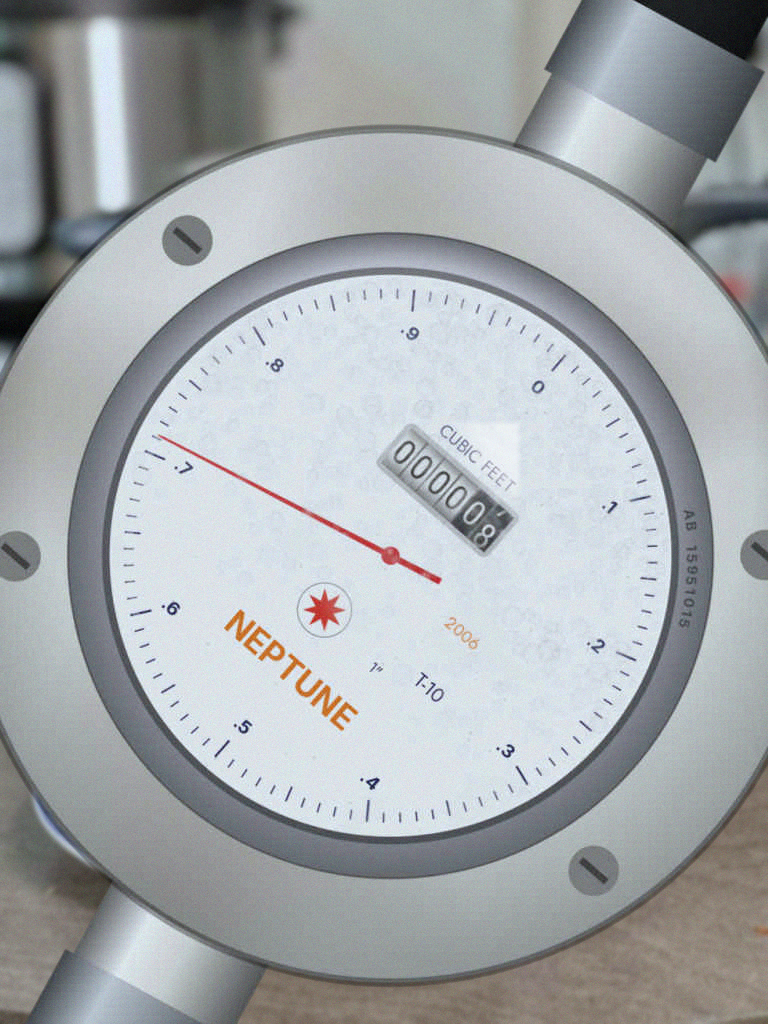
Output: 7.71 ft³
